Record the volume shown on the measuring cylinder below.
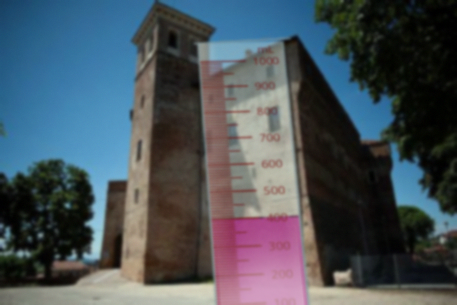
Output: 400 mL
